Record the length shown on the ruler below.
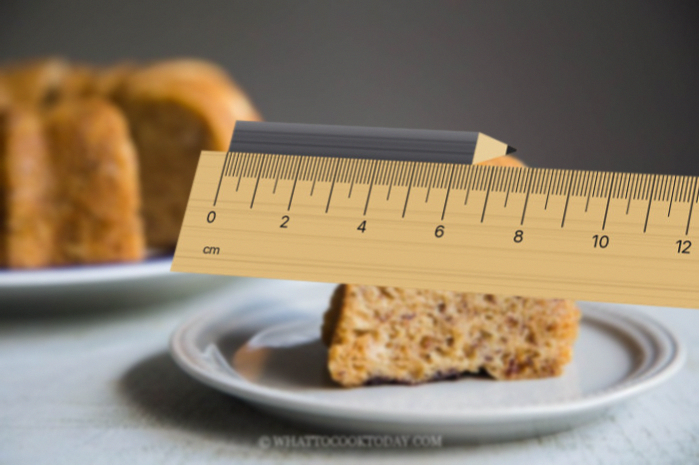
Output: 7.5 cm
